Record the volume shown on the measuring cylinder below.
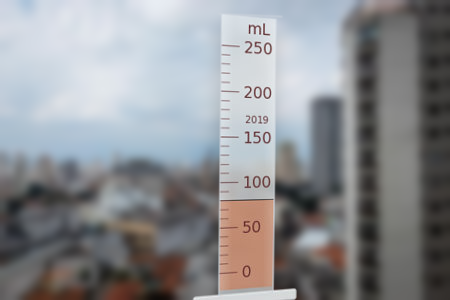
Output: 80 mL
